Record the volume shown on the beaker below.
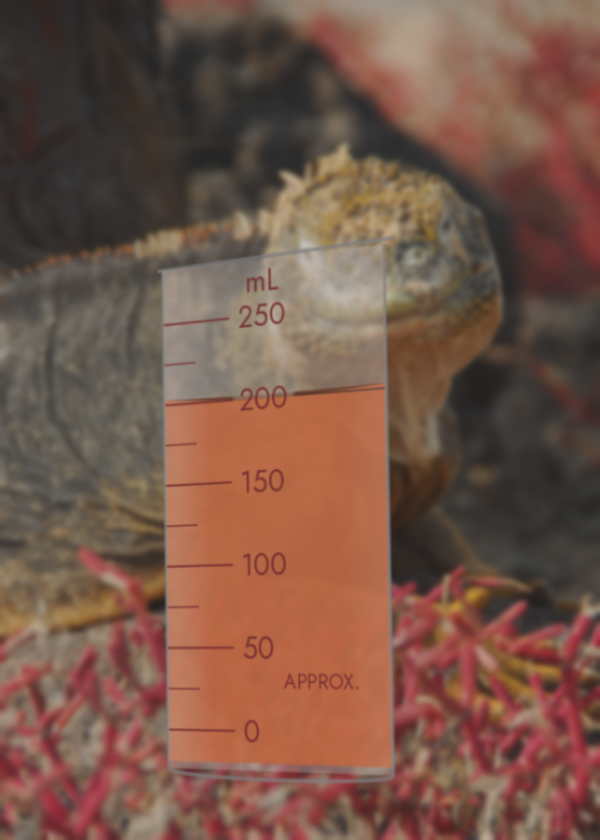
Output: 200 mL
